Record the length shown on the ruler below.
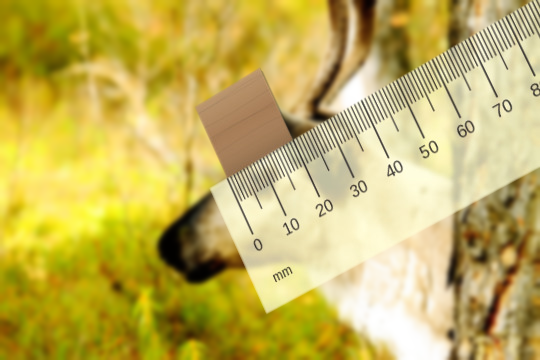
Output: 20 mm
